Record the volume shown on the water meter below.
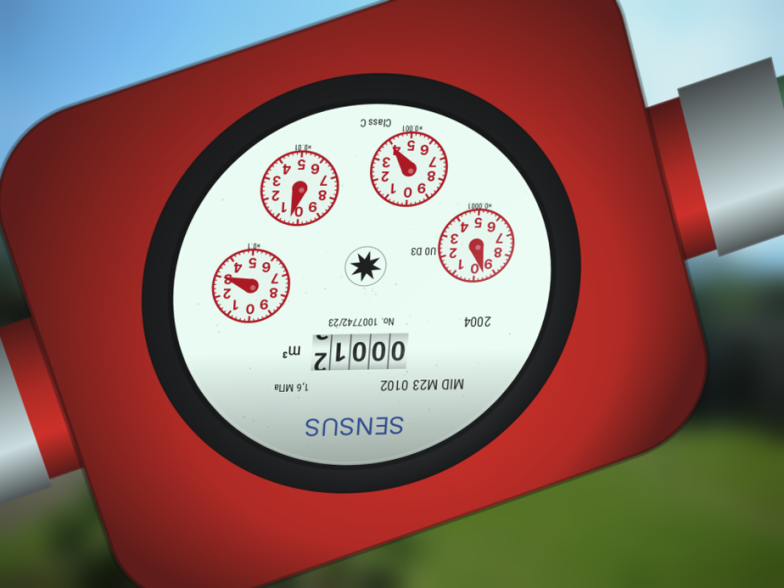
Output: 12.3039 m³
